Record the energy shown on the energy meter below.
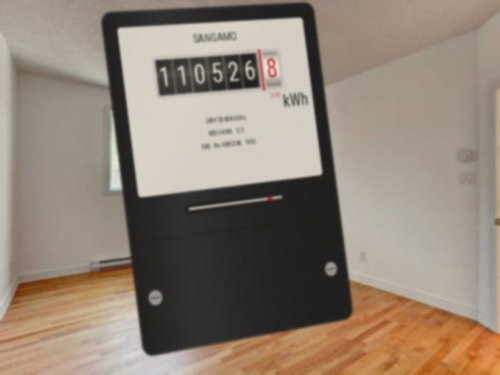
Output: 110526.8 kWh
